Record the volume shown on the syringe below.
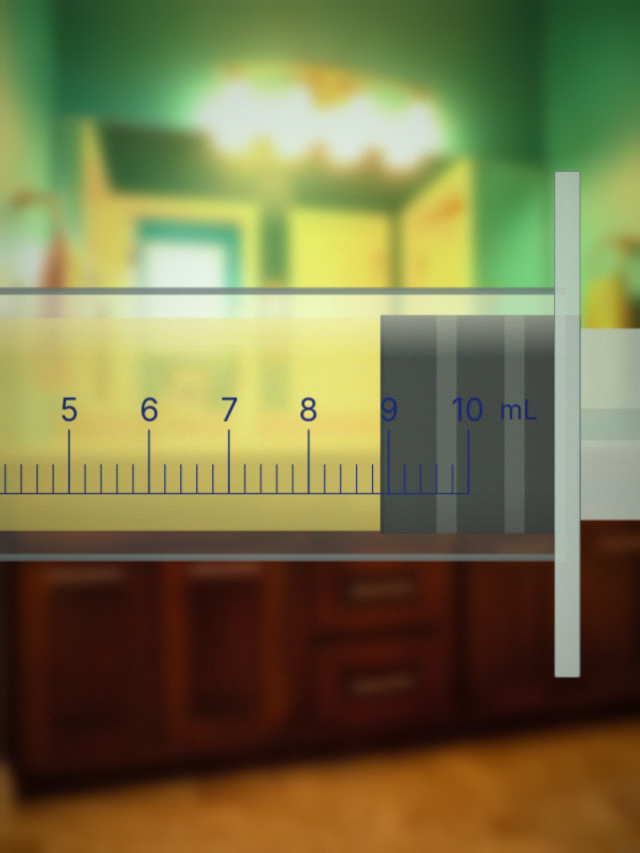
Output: 8.9 mL
